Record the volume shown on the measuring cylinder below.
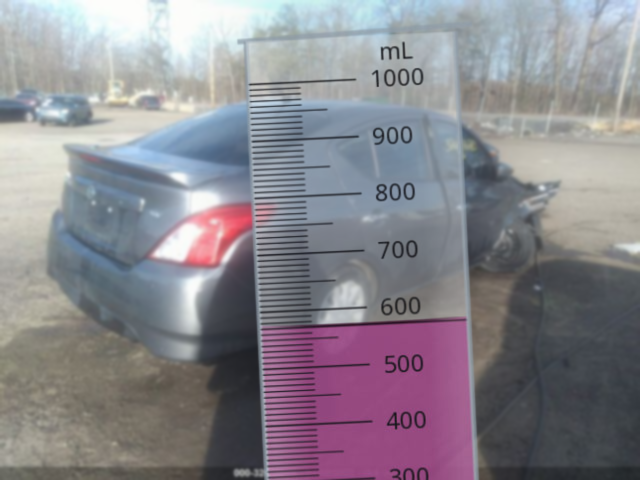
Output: 570 mL
